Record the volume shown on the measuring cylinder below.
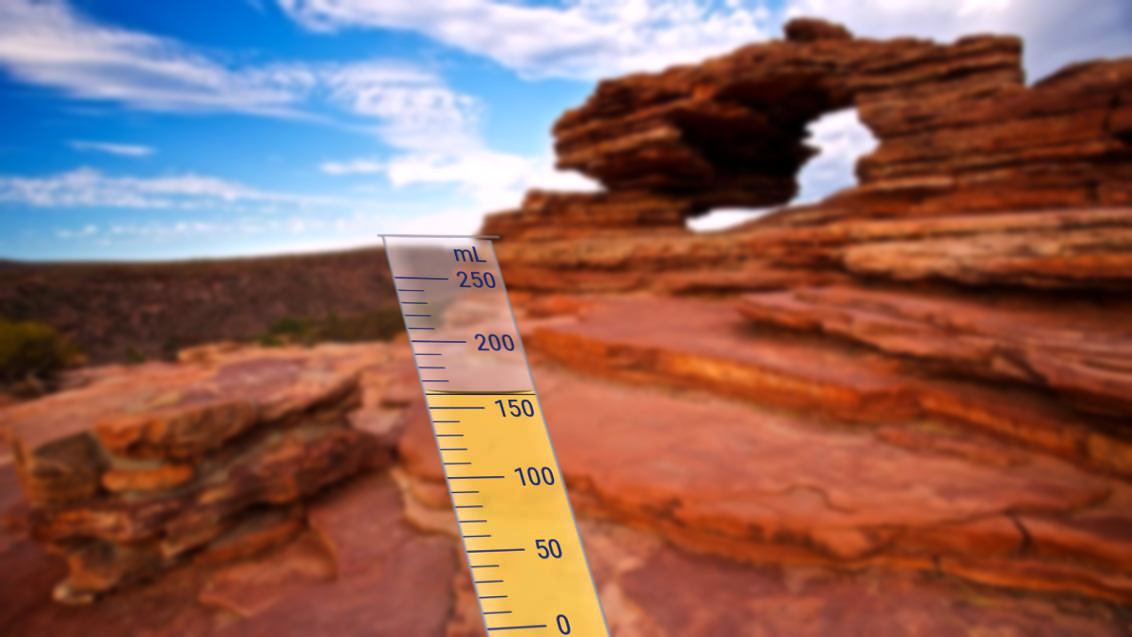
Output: 160 mL
